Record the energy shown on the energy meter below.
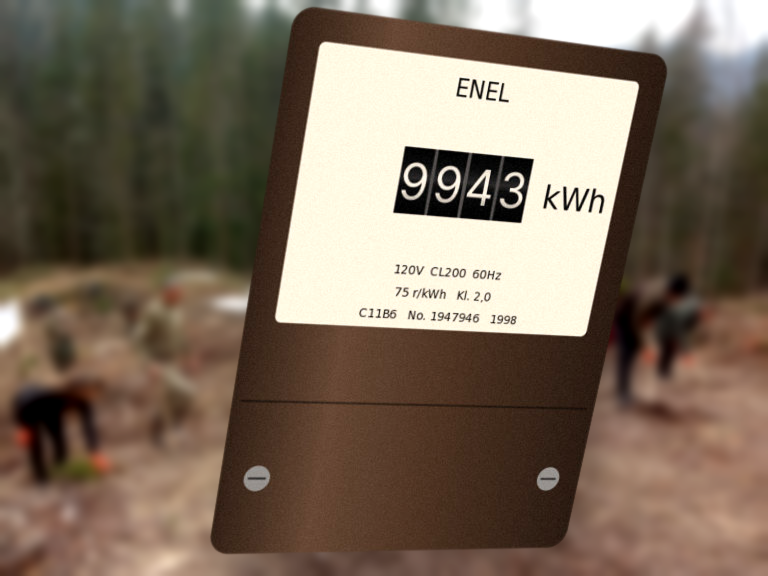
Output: 9943 kWh
